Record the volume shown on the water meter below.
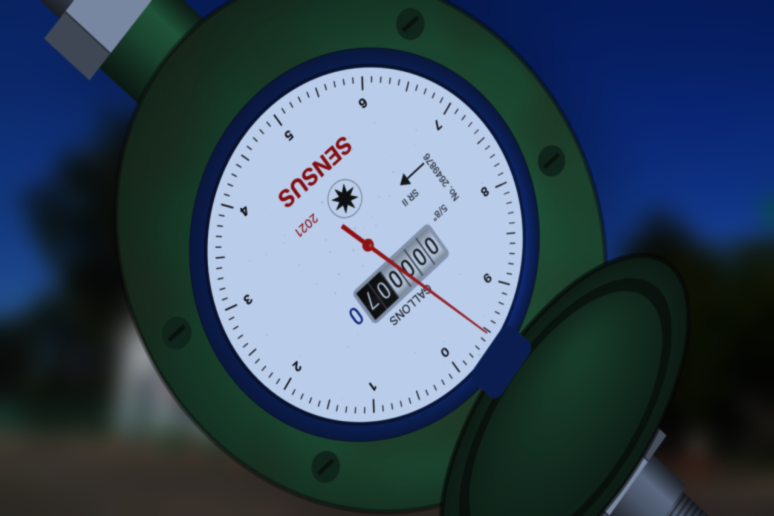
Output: 69.5 gal
